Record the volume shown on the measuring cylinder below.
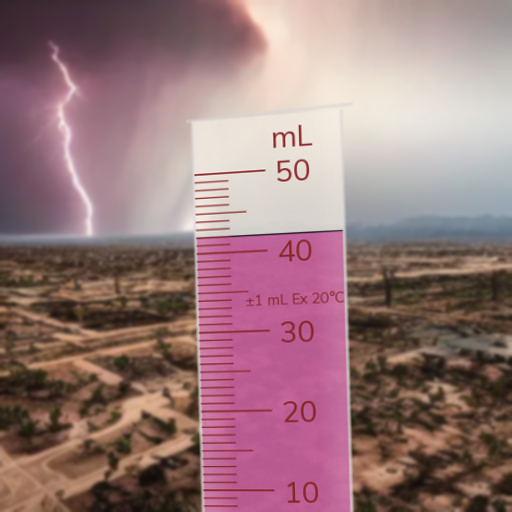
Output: 42 mL
